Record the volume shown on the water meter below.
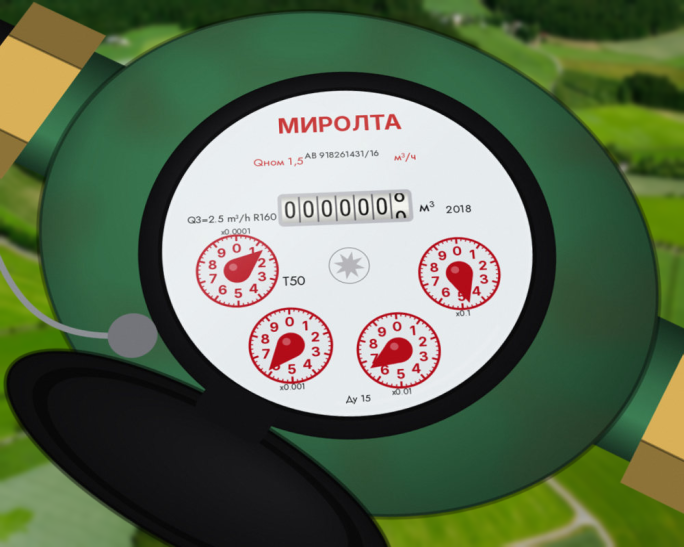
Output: 8.4661 m³
